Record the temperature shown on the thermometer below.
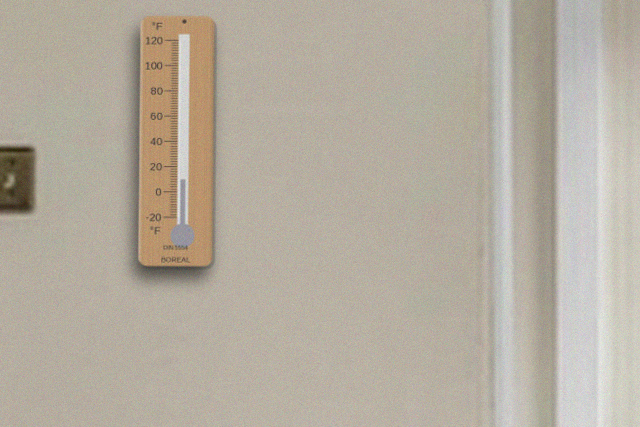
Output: 10 °F
